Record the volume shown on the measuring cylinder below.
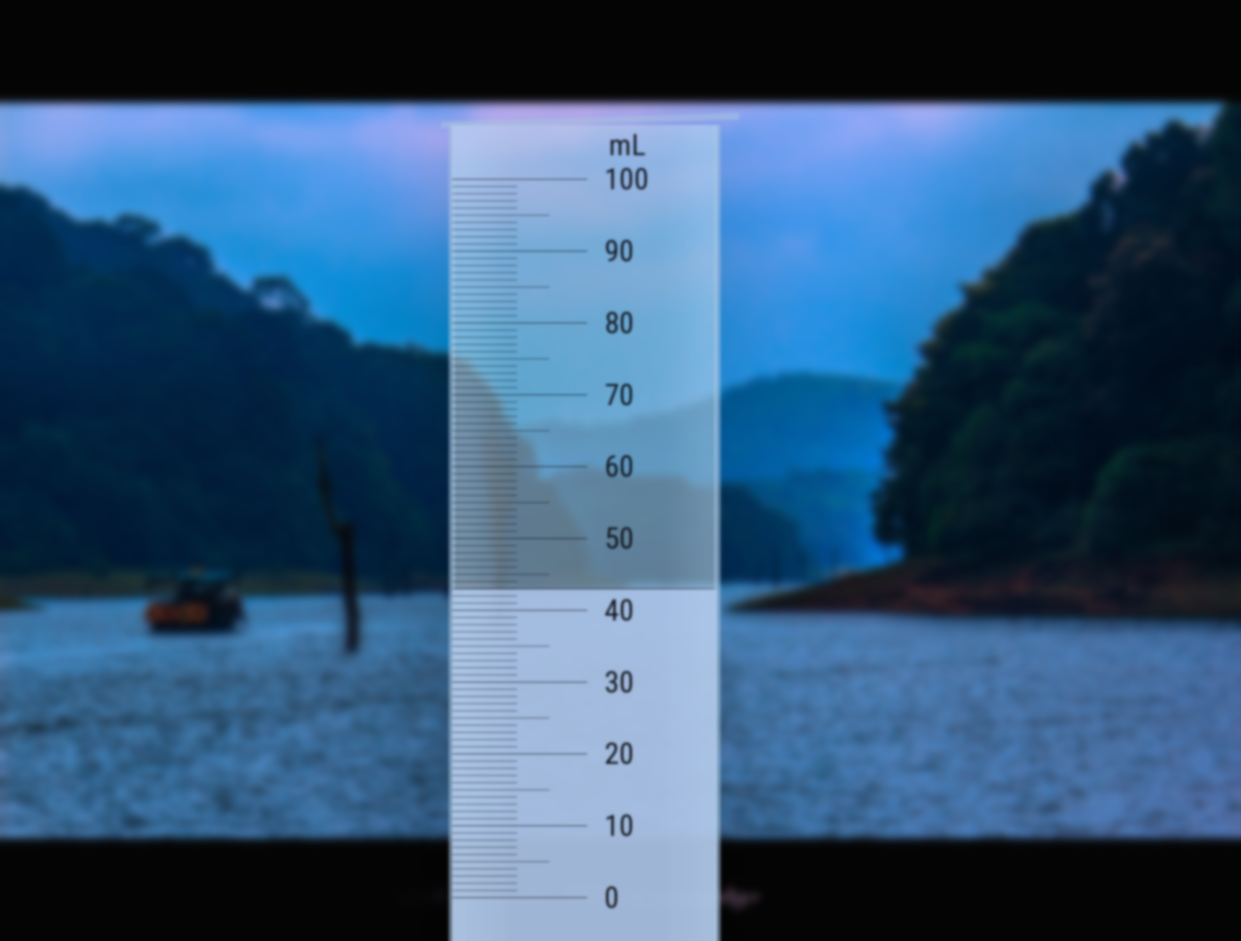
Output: 43 mL
